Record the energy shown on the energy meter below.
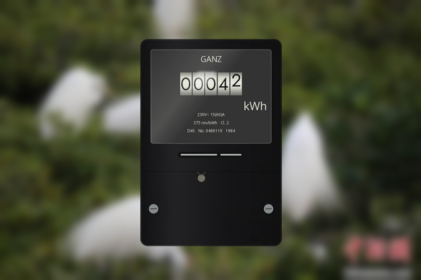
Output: 42 kWh
